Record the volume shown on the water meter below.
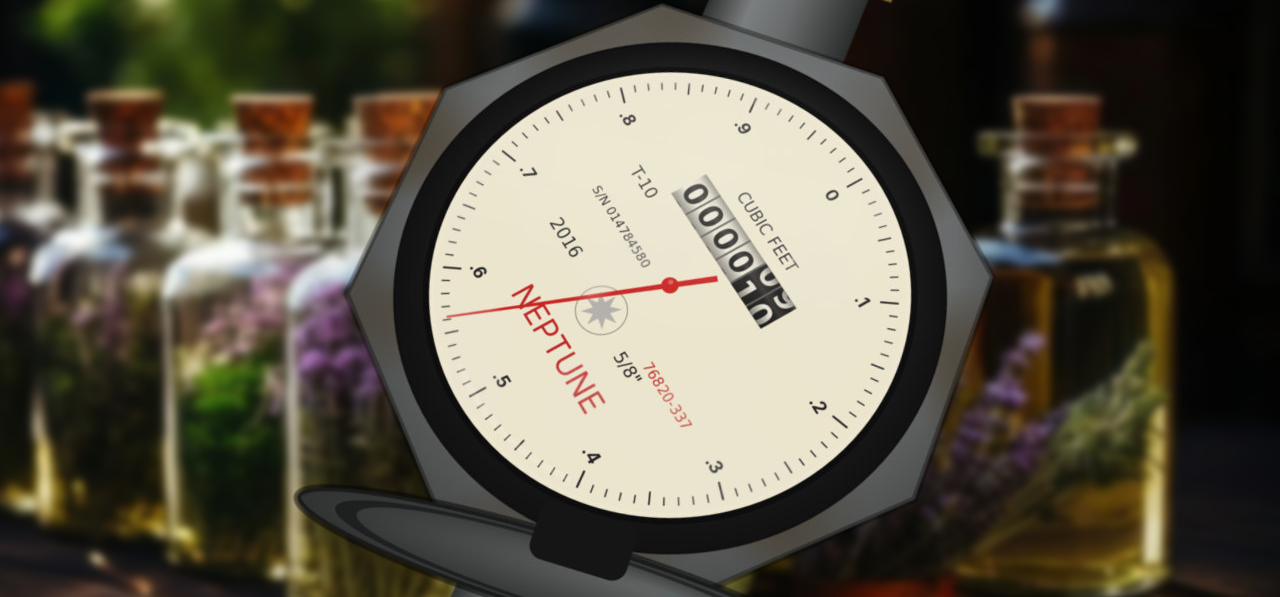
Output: 9.56 ft³
